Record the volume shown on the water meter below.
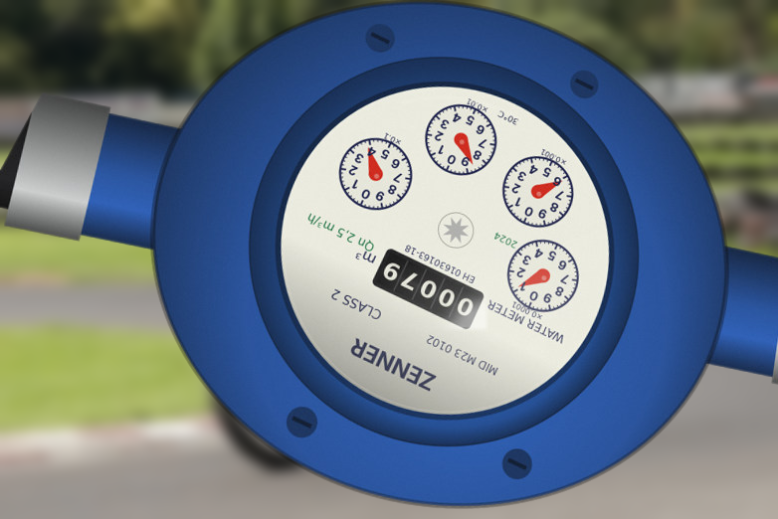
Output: 79.3861 m³
